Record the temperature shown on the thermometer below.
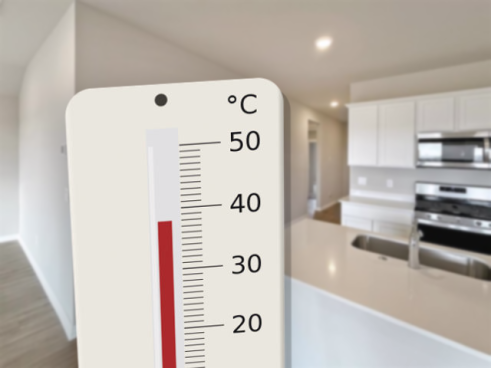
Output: 38 °C
